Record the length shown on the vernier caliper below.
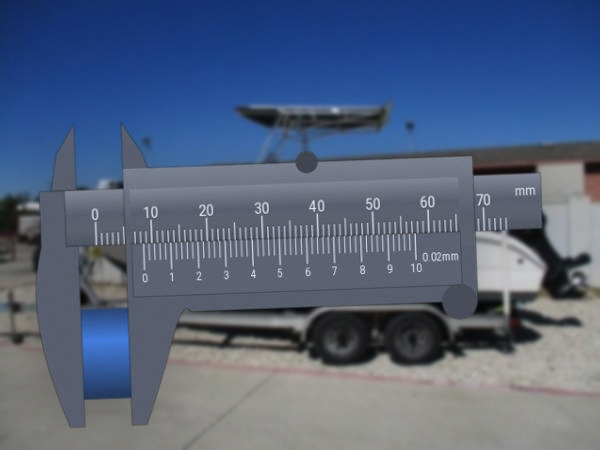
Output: 8.5 mm
